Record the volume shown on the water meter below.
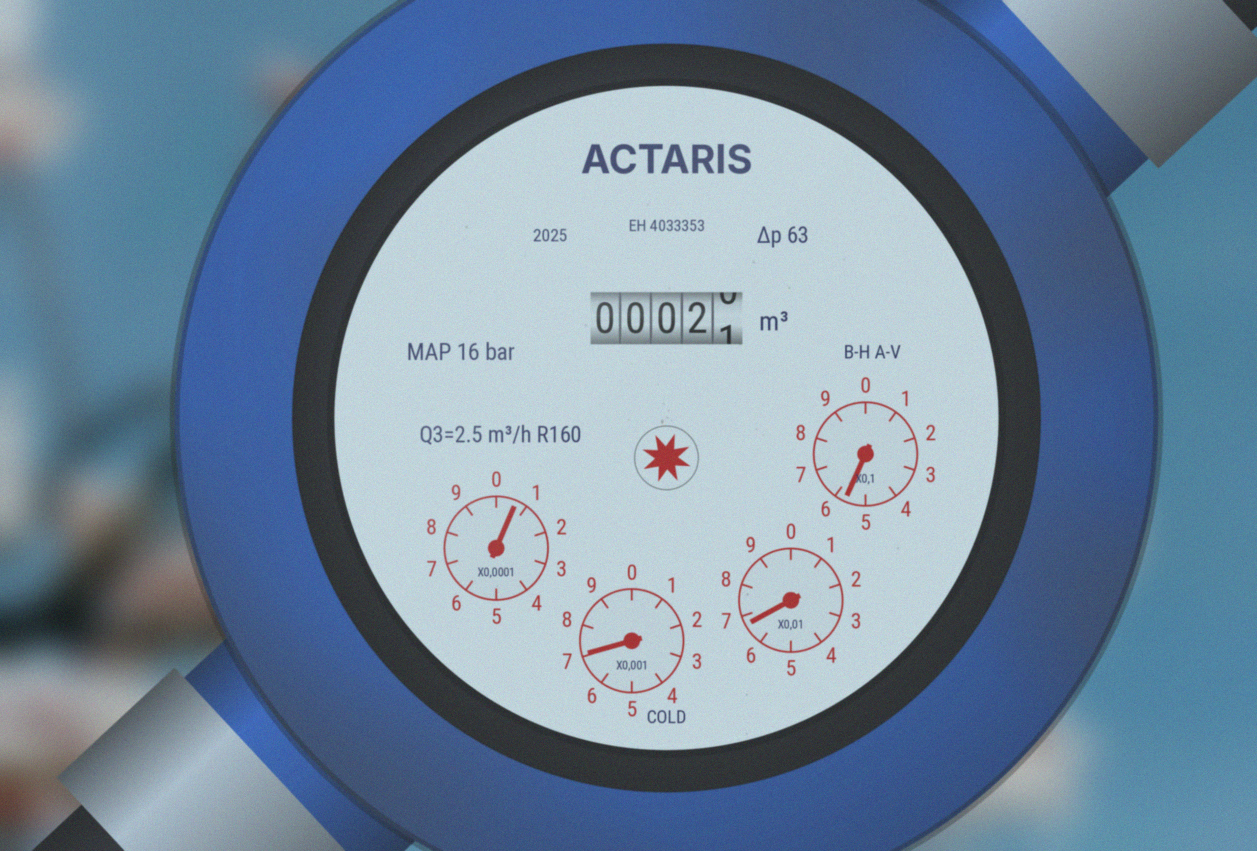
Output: 20.5670 m³
